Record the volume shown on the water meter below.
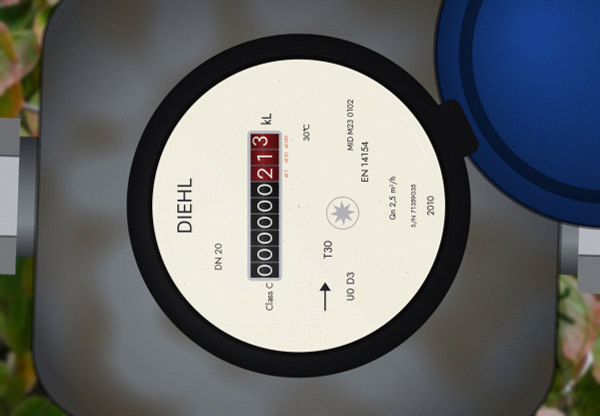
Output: 0.213 kL
